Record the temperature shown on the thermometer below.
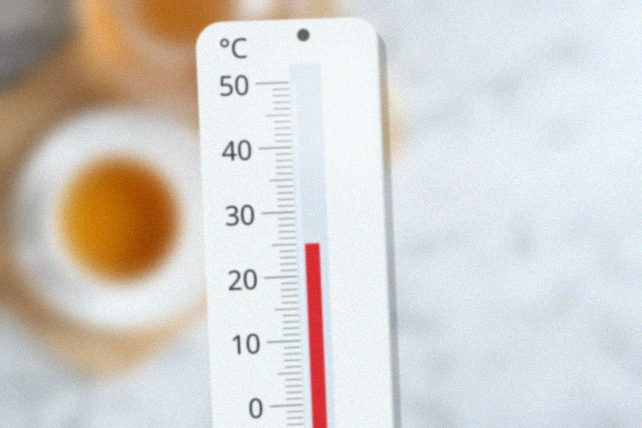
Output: 25 °C
